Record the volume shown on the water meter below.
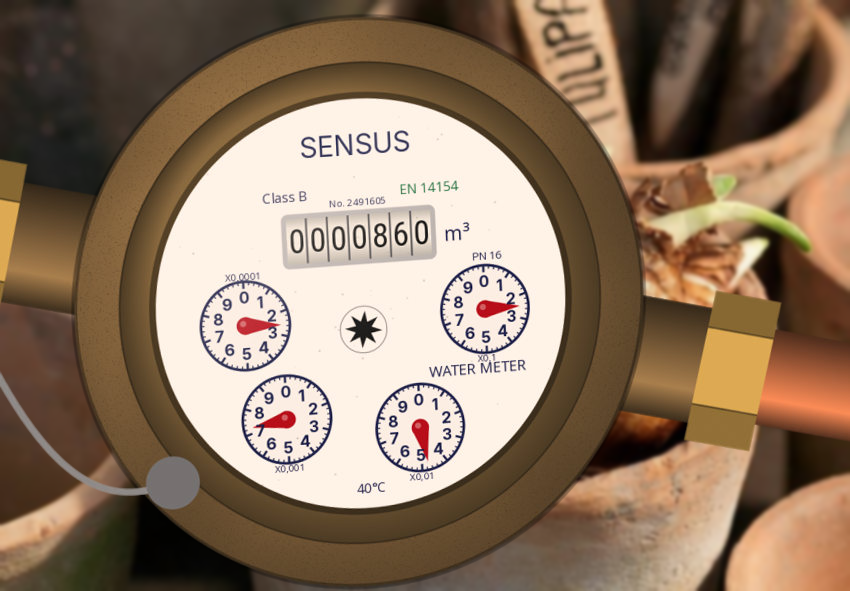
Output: 860.2472 m³
